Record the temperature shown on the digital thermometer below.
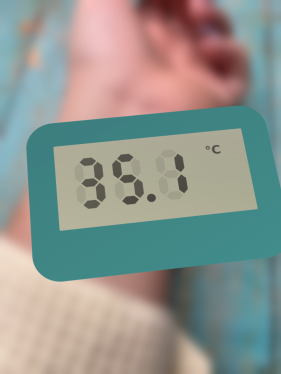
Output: 35.1 °C
